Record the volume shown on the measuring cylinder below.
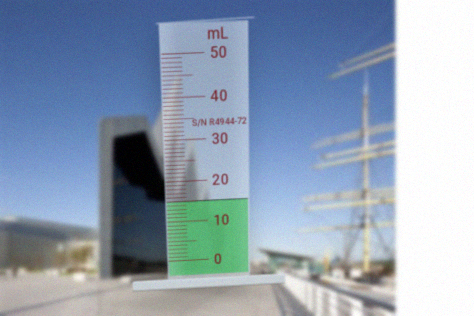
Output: 15 mL
